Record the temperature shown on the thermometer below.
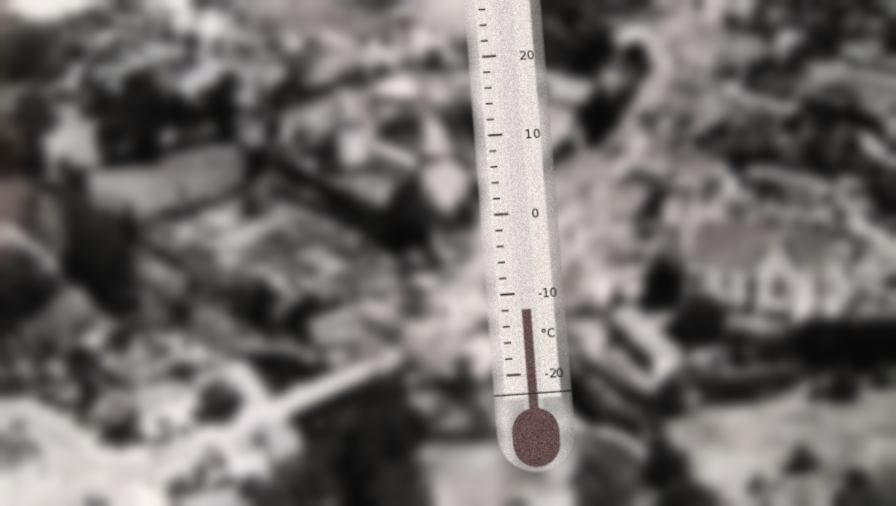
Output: -12 °C
